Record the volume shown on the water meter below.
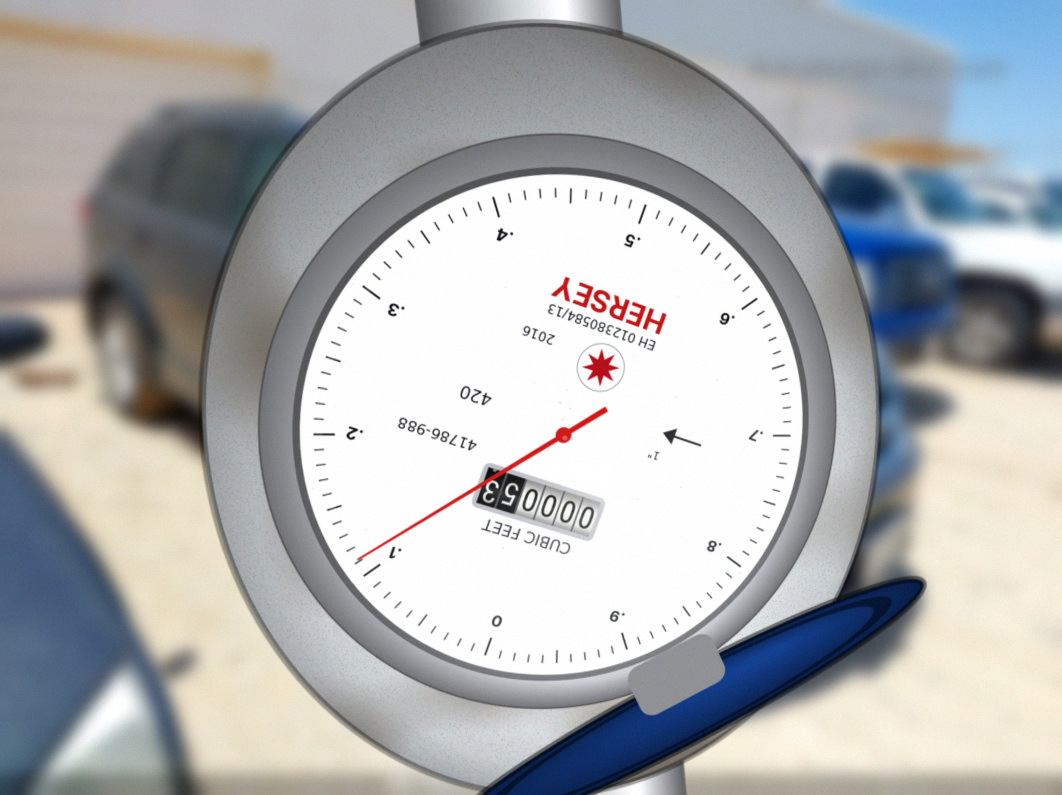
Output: 53.11 ft³
